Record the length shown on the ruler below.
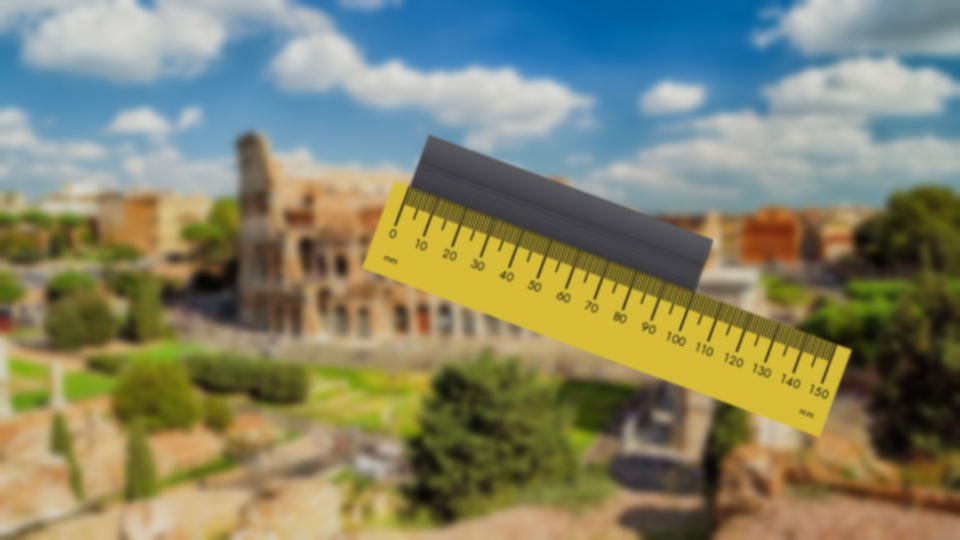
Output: 100 mm
